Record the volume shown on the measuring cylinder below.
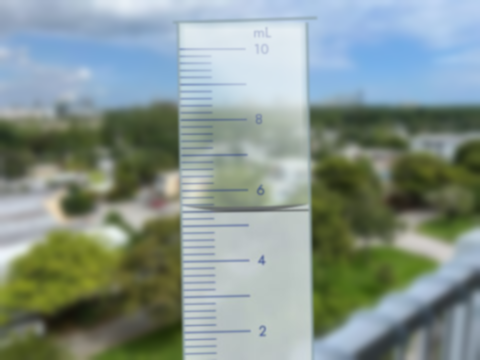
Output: 5.4 mL
